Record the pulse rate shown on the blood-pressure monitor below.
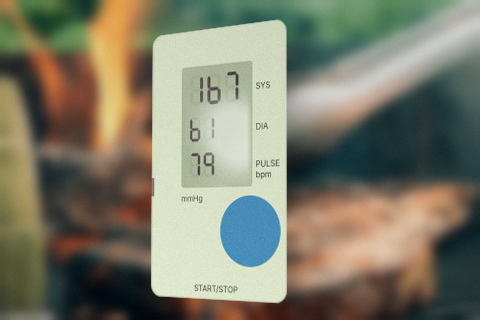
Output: 79 bpm
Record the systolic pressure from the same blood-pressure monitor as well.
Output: 167 mmHg
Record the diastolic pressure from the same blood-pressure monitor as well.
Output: 61 mmHg
